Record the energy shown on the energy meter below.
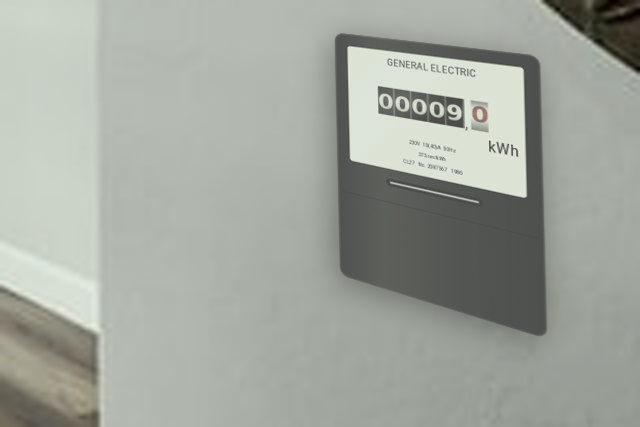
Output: 9.0 kWh
